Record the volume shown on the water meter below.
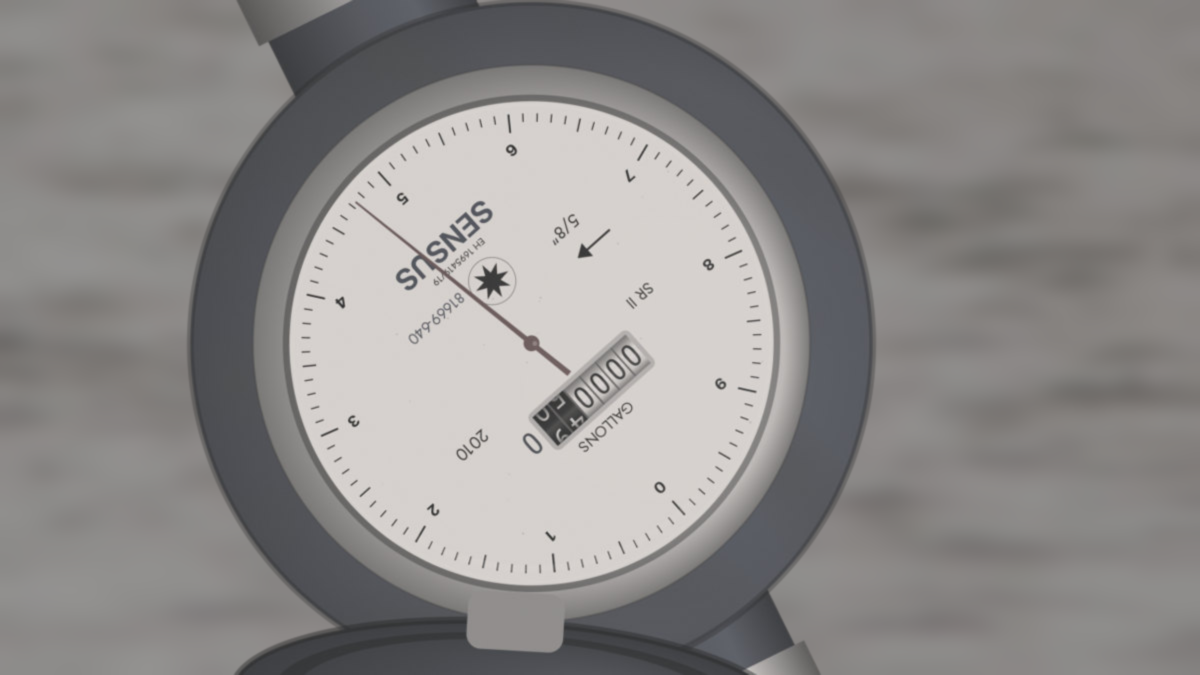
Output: 494.7 gal
